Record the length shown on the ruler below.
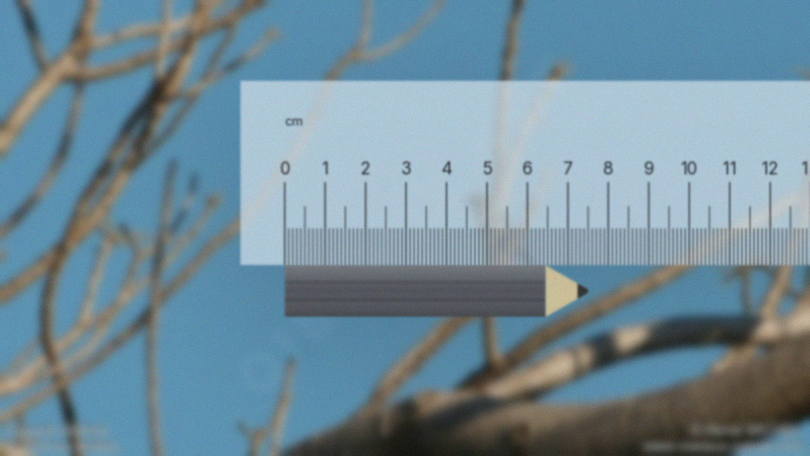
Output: 7.5 cm
